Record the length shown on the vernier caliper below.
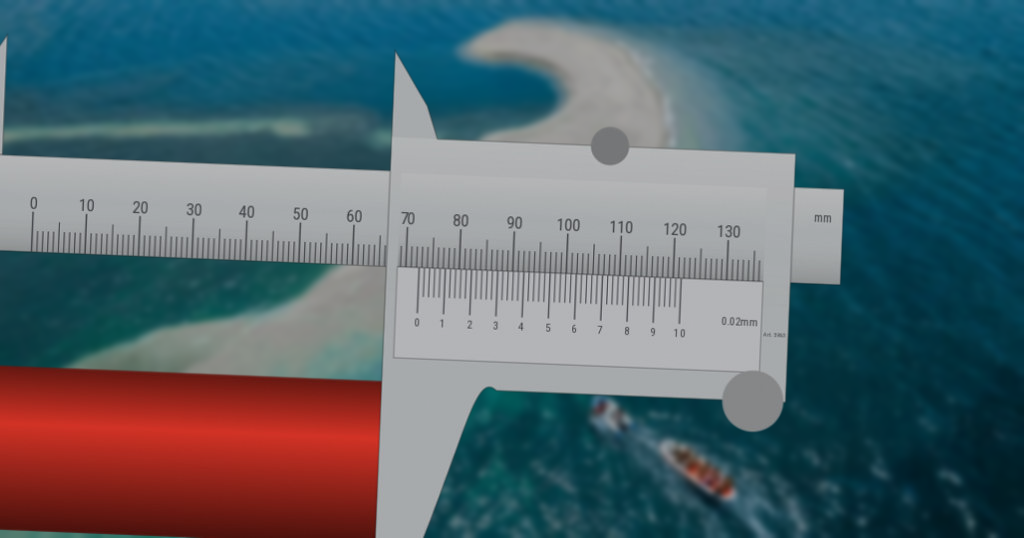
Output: 72.5 mm
